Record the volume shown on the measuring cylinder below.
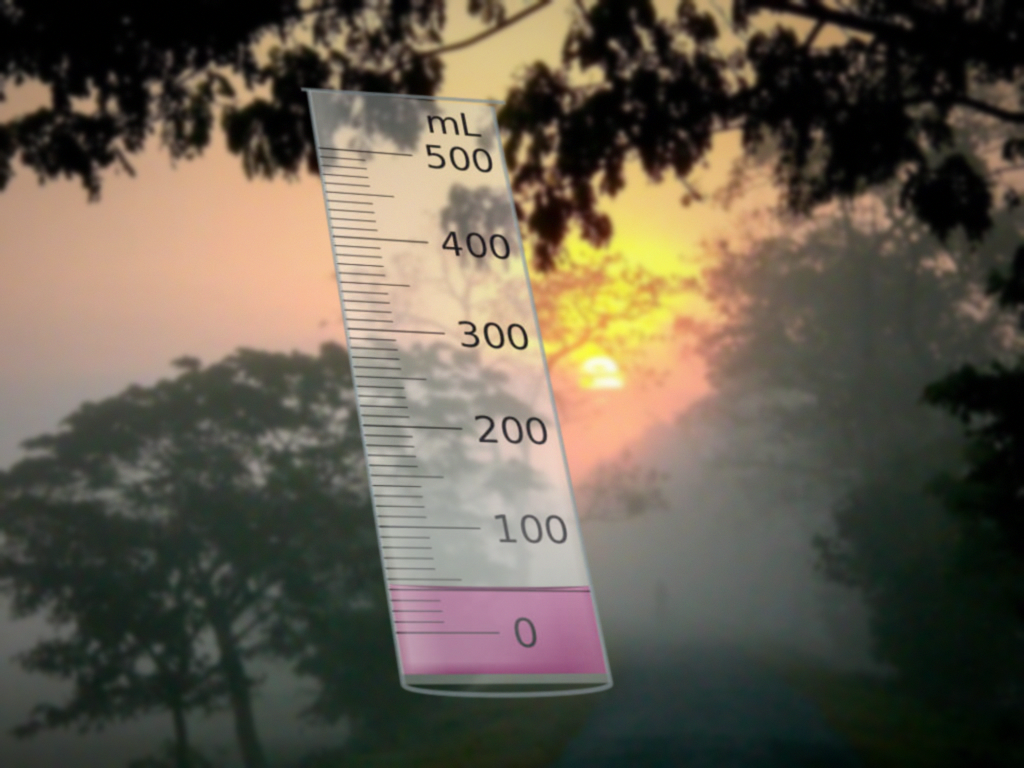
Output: 40 mL
